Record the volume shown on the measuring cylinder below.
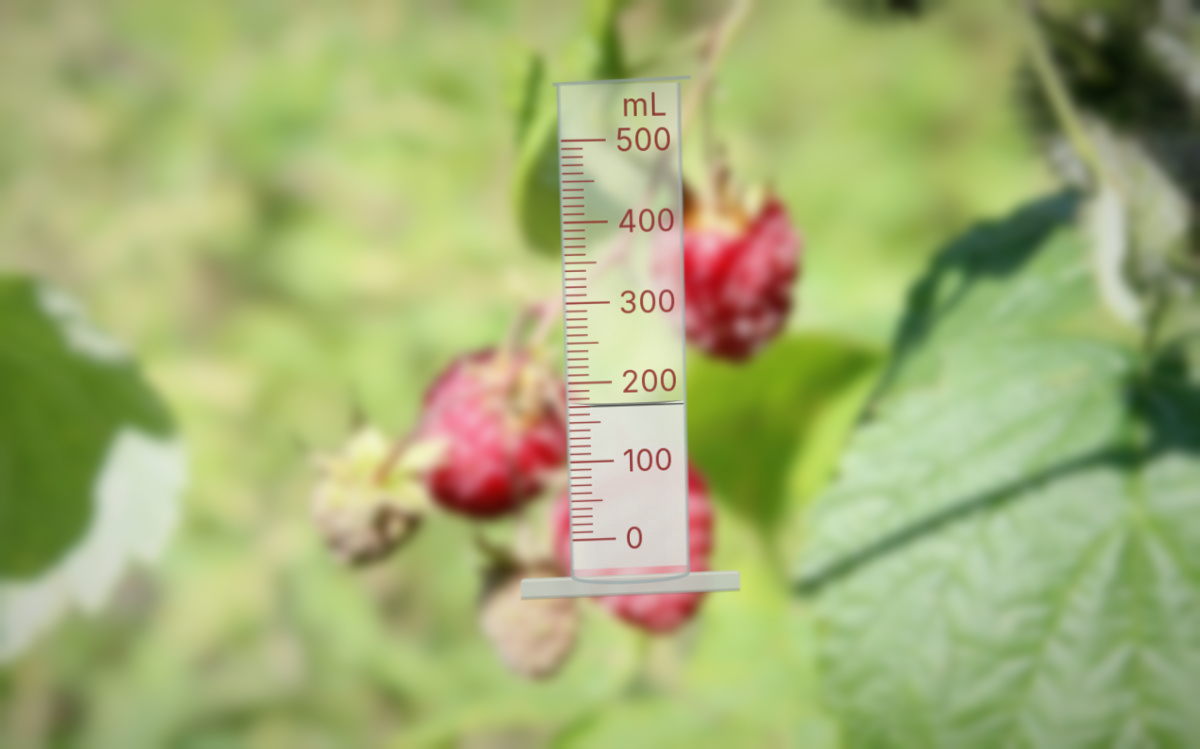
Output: 170 mL
